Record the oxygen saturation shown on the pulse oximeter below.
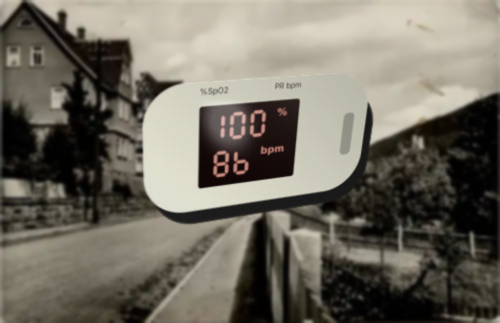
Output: 100 %
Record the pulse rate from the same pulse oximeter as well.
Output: 86 bpm
